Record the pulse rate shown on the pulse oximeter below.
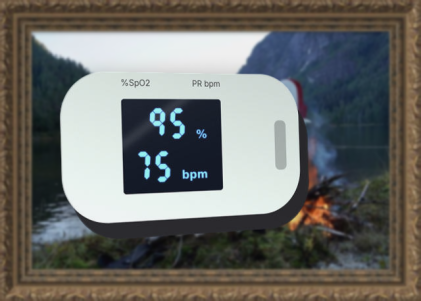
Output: 75 bpm
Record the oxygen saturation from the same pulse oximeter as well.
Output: 95 %
